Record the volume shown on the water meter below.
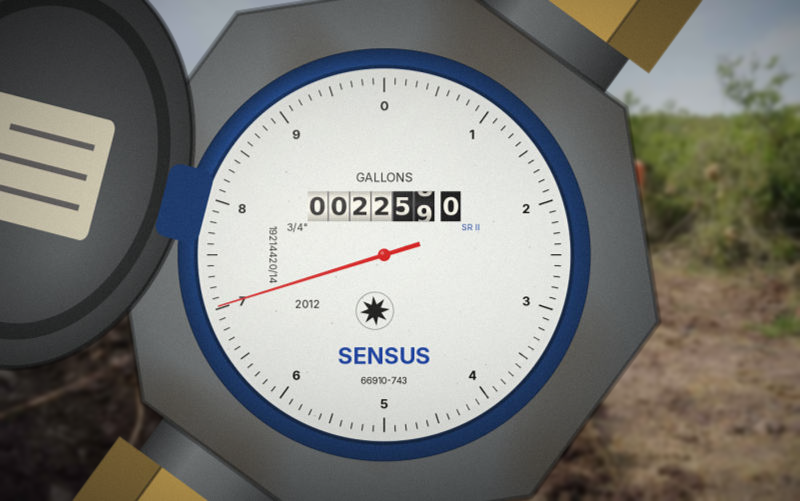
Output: 22587.0 gal
